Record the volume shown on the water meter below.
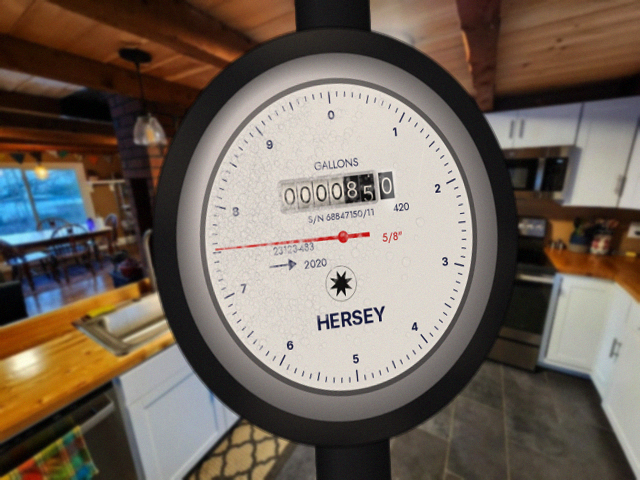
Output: 847.5 gal
